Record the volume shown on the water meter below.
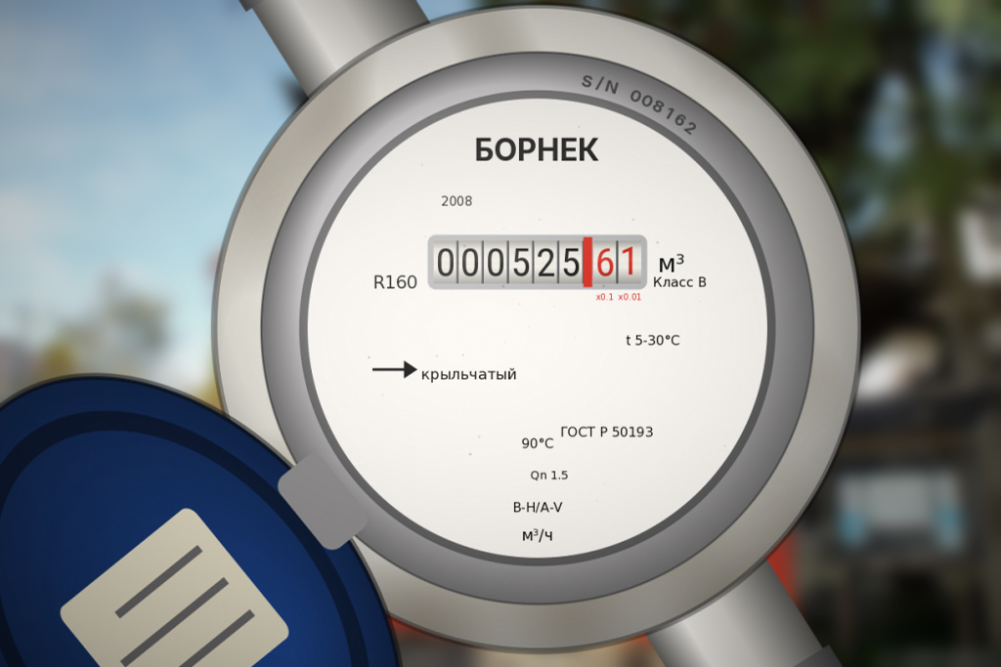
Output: 525.61 m³
